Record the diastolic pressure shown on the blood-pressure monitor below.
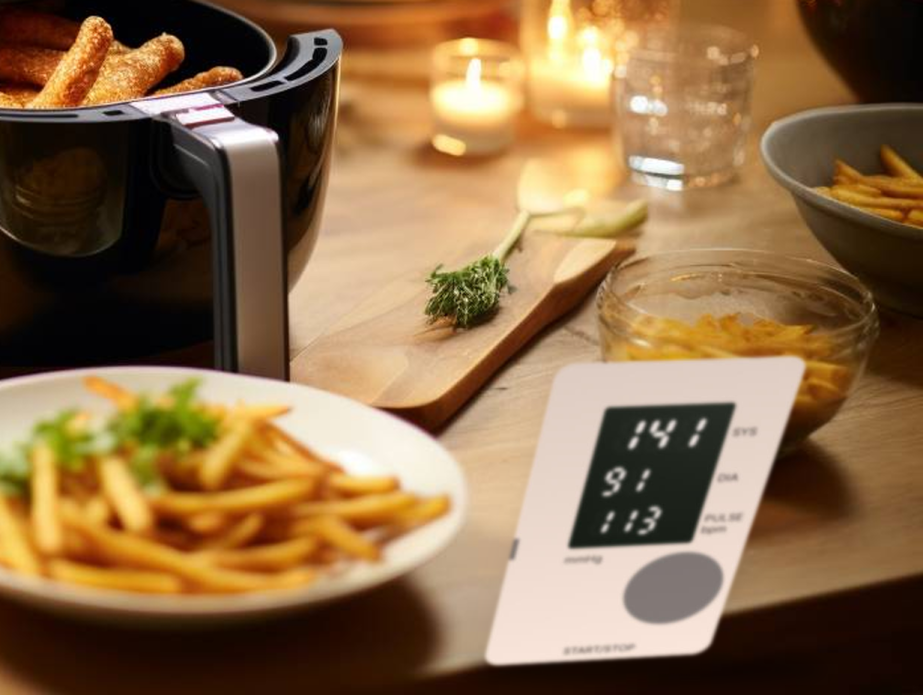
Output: 91 mmHg
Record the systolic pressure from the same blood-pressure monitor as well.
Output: 141 mmHg
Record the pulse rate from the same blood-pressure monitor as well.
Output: 113 bpm
